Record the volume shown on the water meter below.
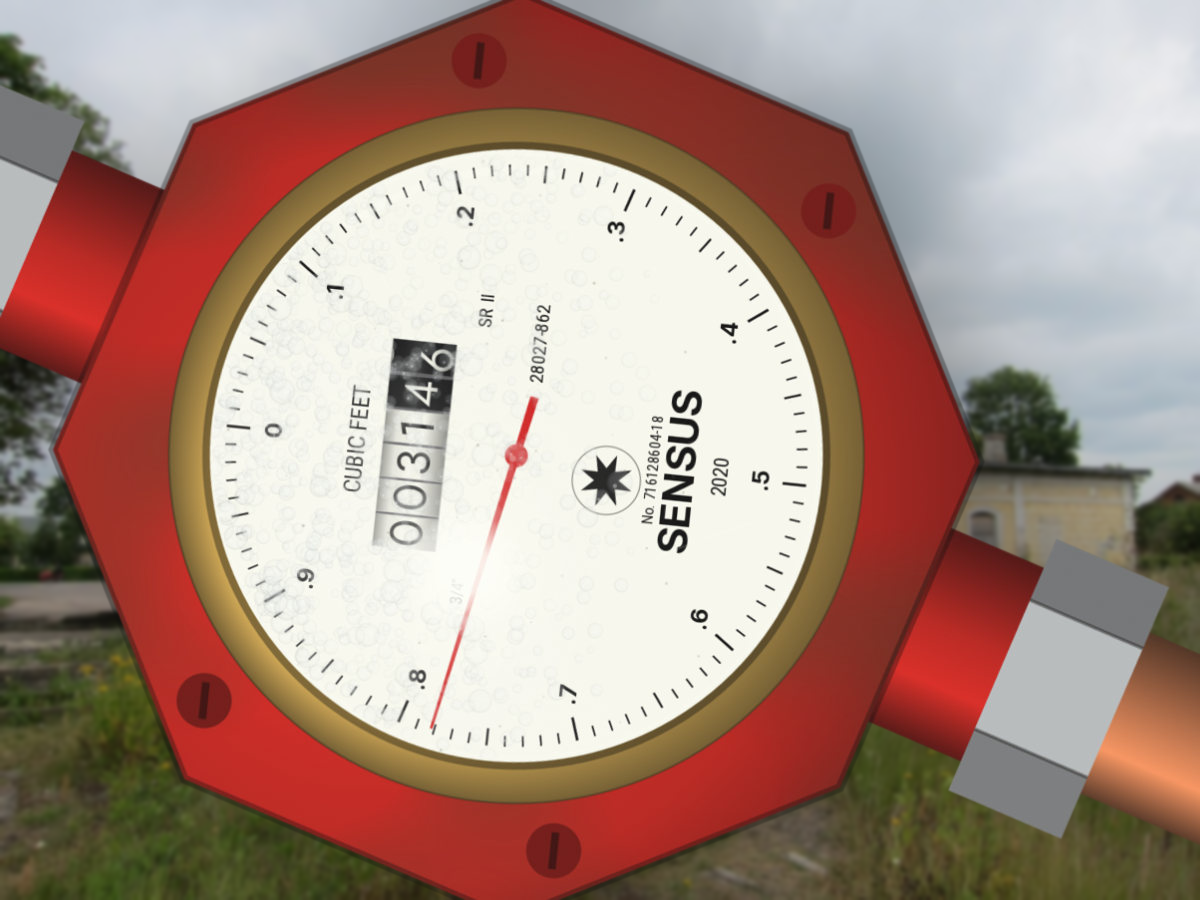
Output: 3145.78 ft³
